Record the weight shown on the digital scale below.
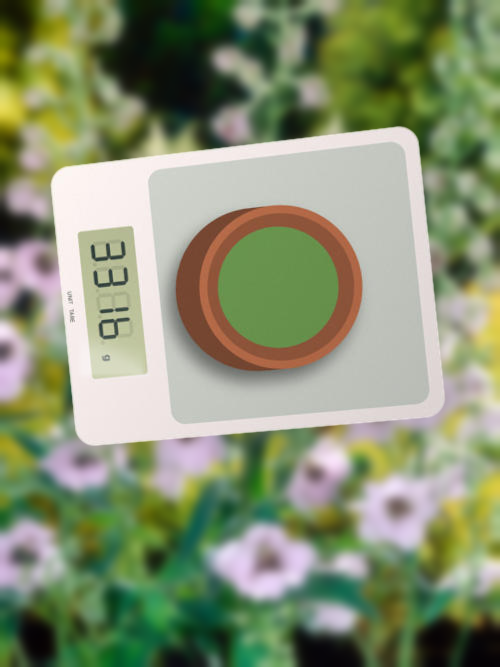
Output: 3316 g
